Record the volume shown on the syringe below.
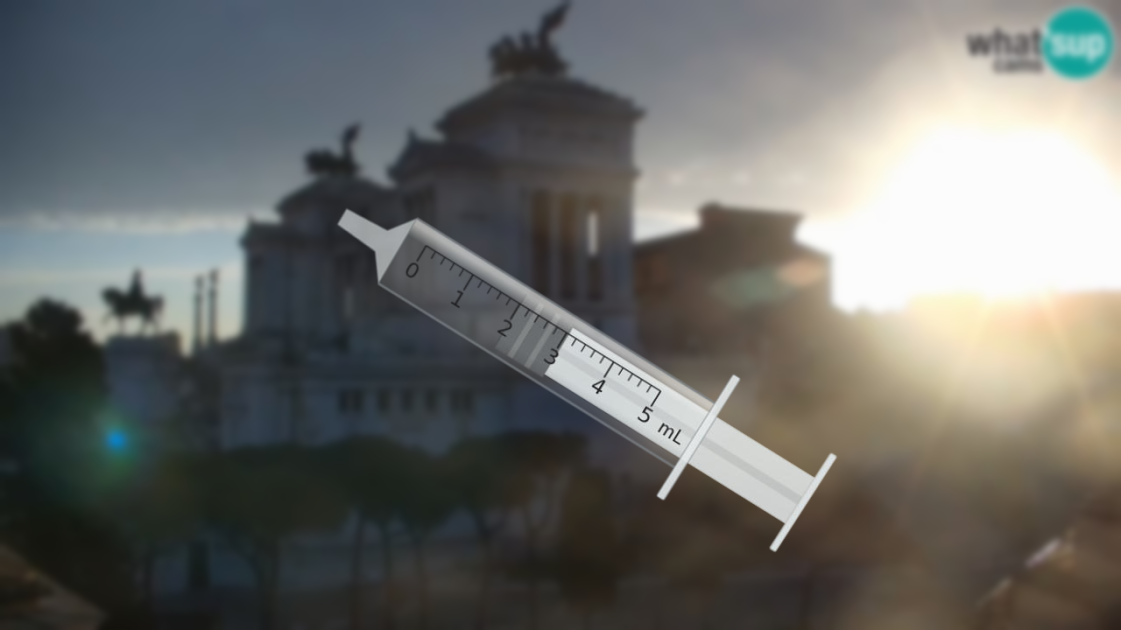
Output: 2 mL
